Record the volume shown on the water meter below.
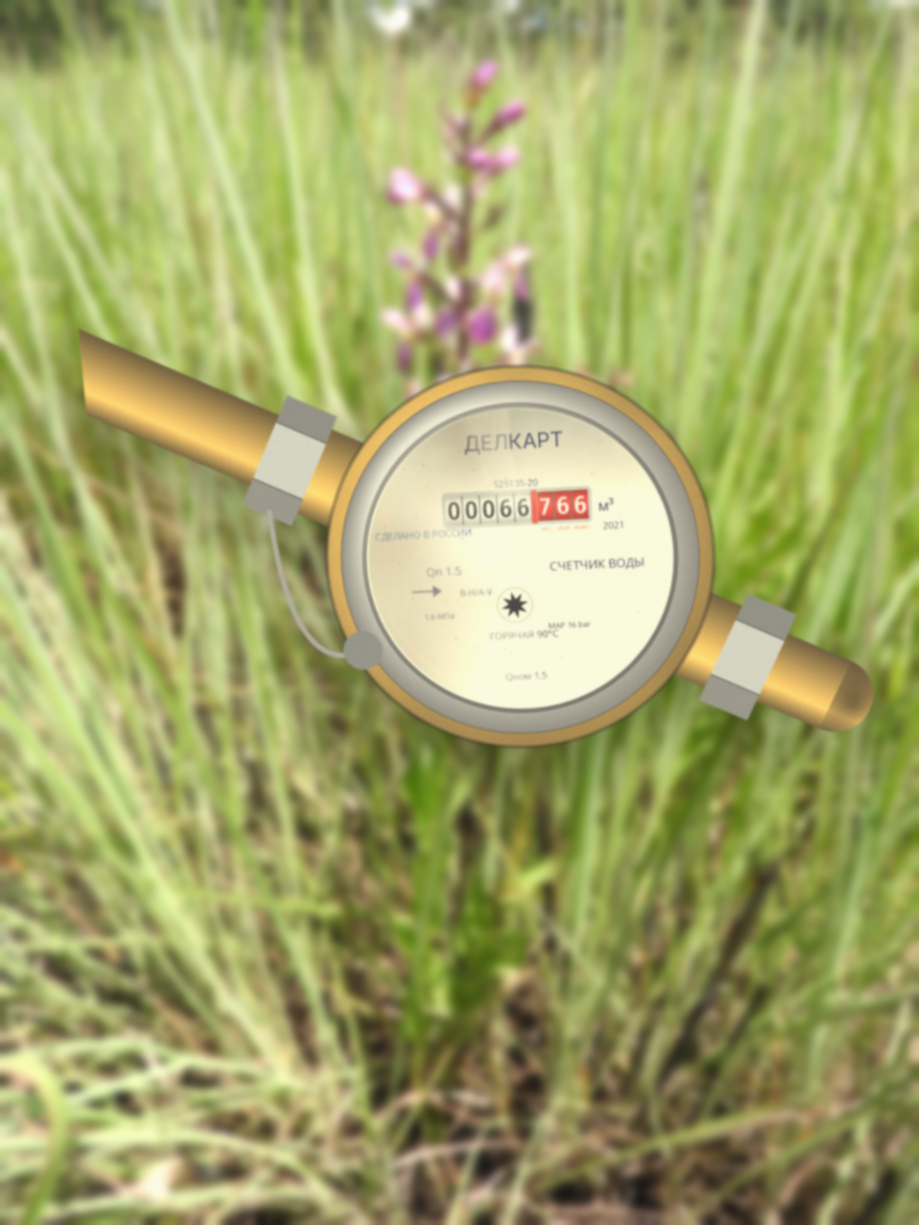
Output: 66.766 m³
